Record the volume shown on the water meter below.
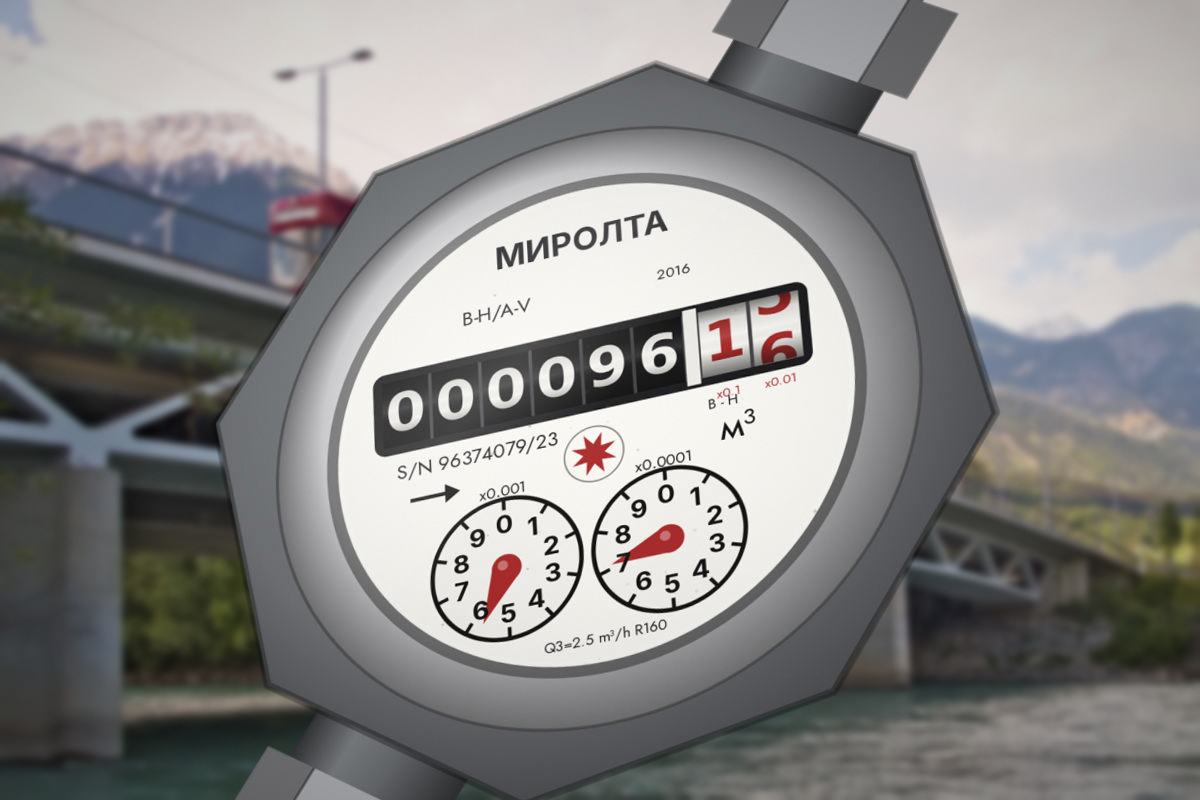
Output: 96.1557 m³
